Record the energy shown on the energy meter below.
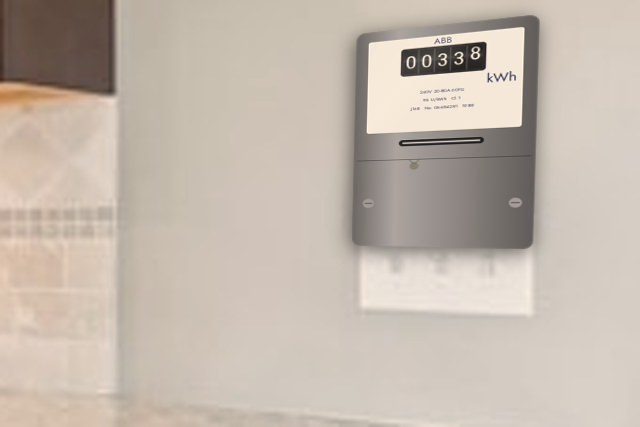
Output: 338 kWh
